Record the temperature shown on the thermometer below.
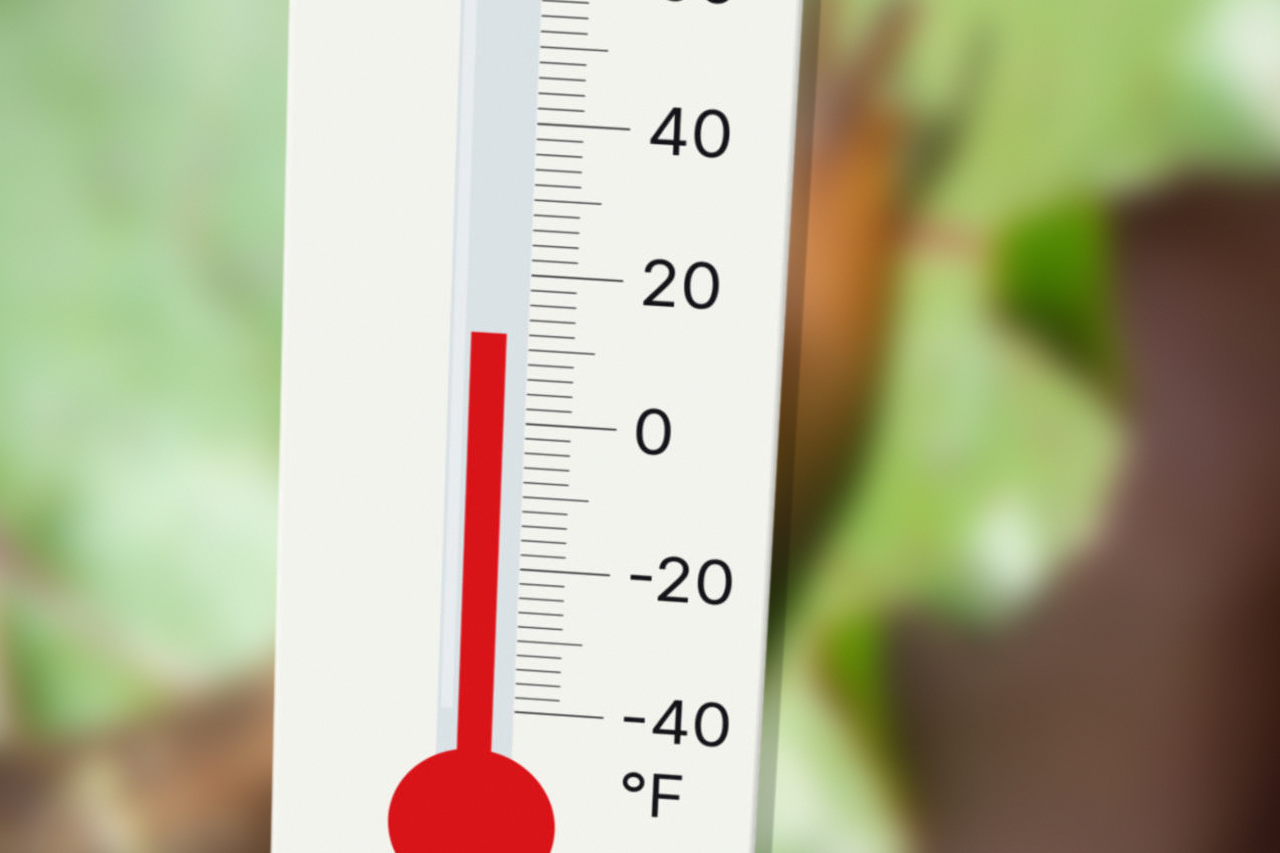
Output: 12 °F
